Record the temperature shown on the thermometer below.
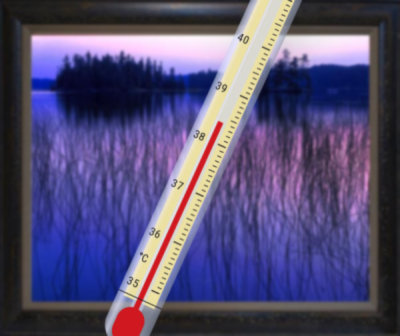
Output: 38.4 °C
